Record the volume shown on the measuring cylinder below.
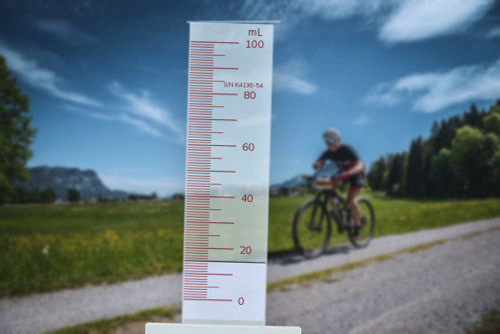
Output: 15 mL
